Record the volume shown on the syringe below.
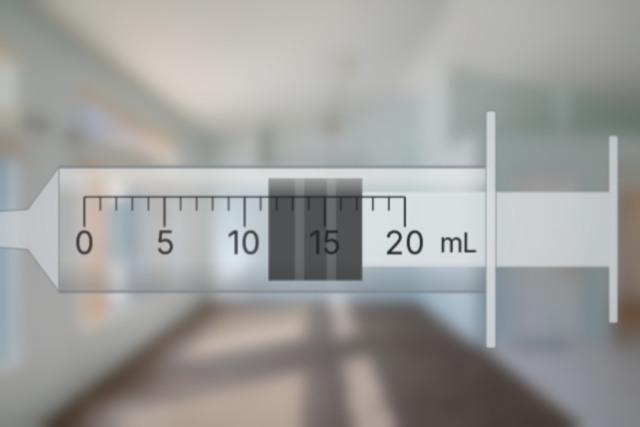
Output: 11.5 mL
